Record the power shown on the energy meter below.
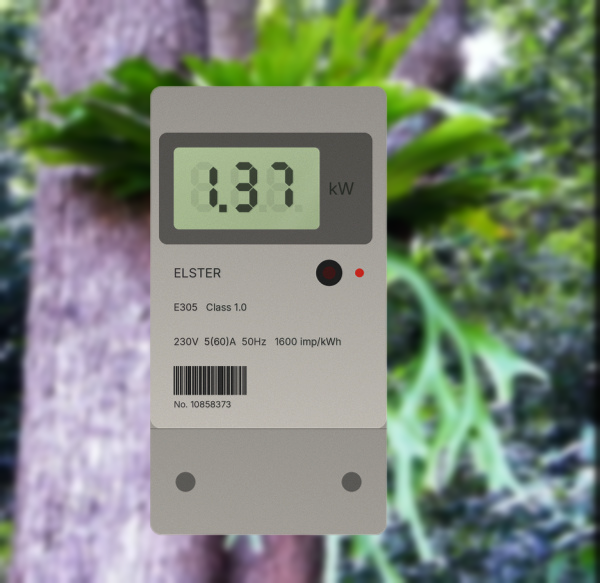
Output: 1.37 kW
